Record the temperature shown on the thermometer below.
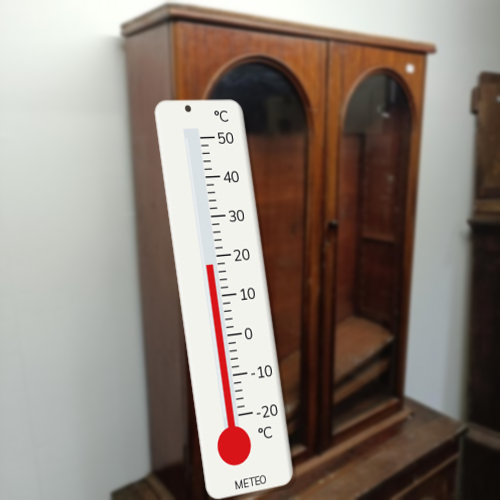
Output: 18 °C
